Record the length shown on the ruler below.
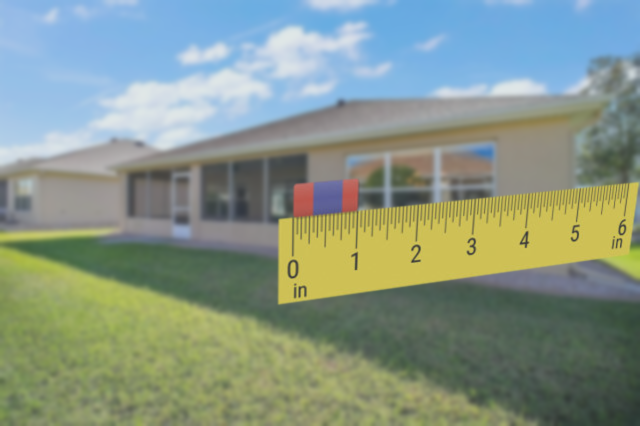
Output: 1 in
